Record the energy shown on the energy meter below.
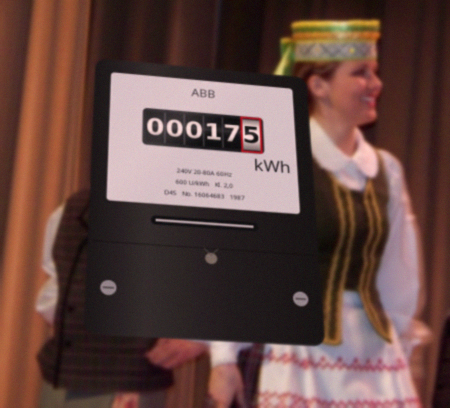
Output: 17.5 kWh
